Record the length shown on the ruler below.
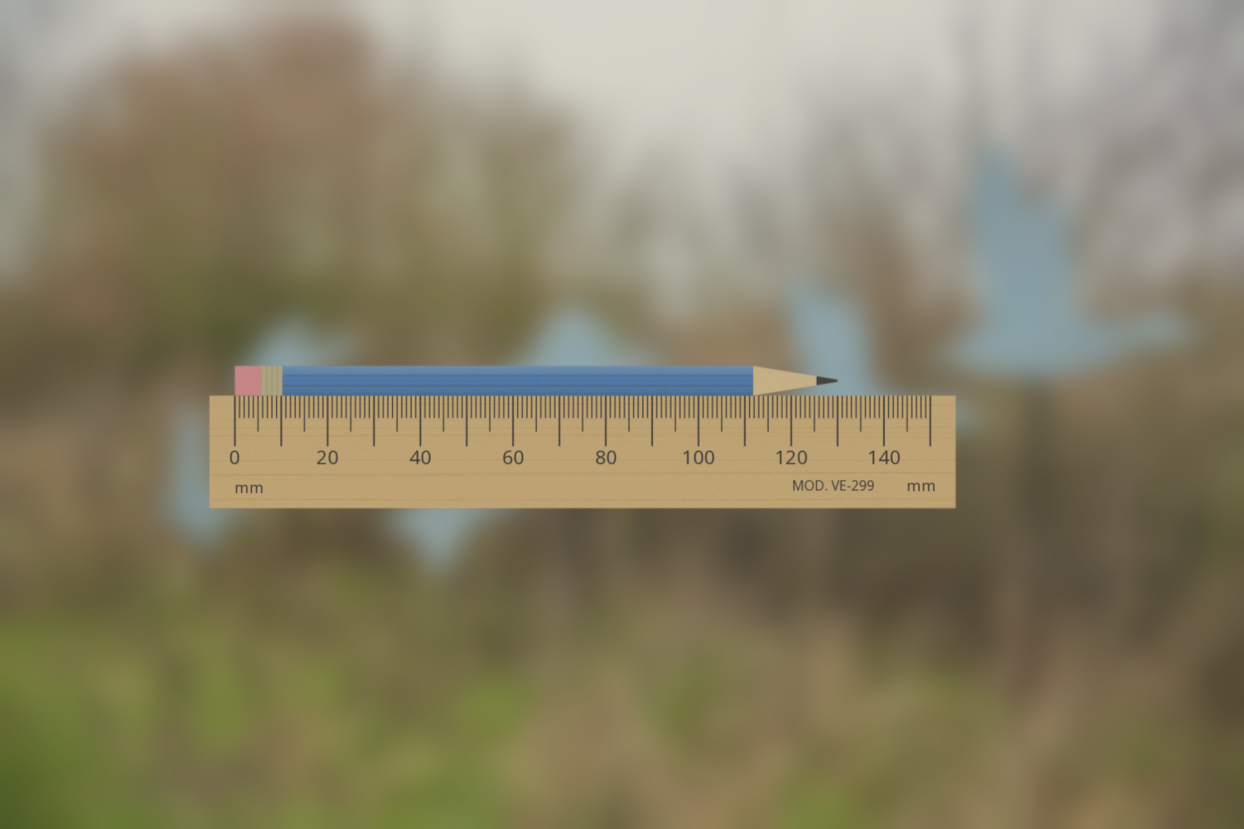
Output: 130 mm
